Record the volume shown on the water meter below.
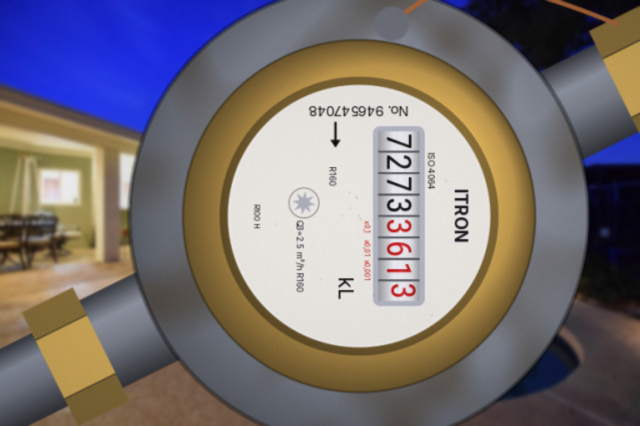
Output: 7273.3613 kL
